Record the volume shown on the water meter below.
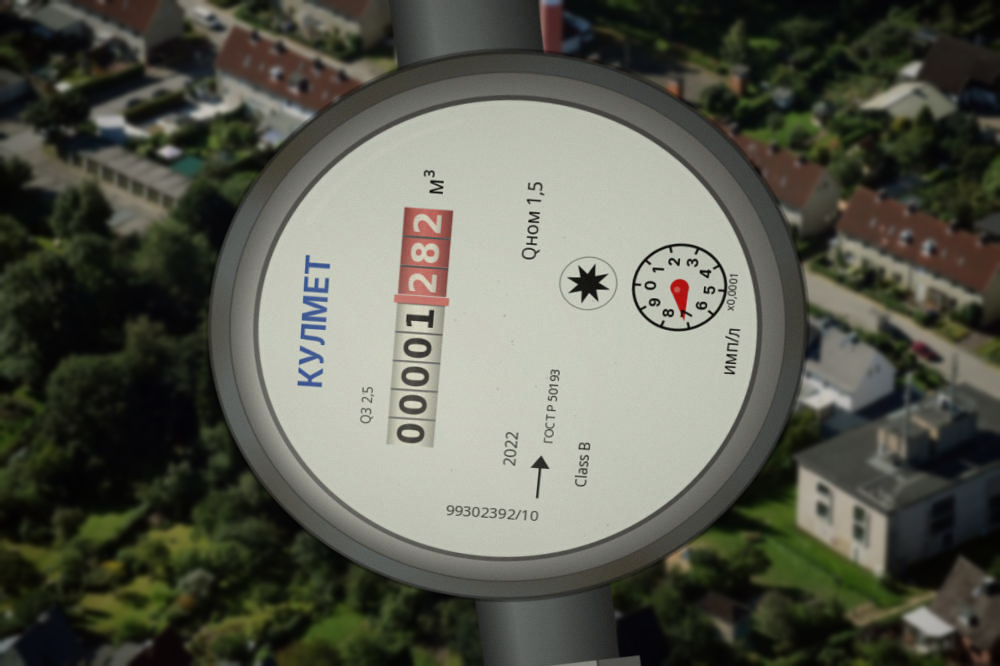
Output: 1.2827 m³
